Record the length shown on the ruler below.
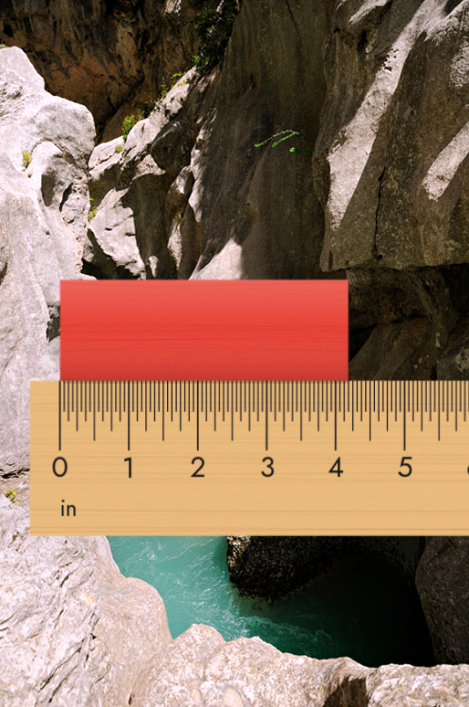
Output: 4.1875 in
